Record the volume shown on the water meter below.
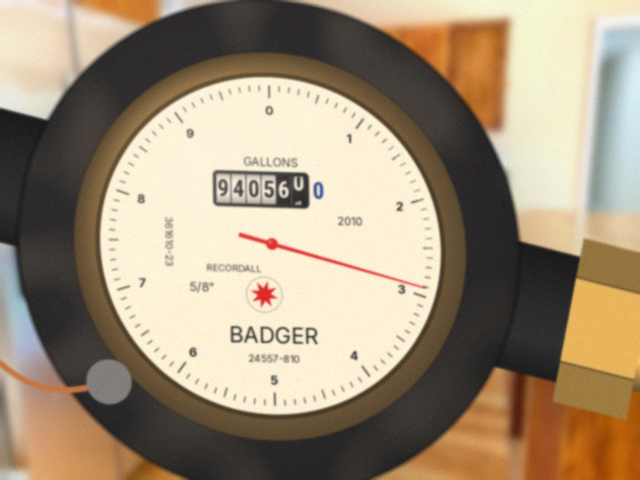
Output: 9405602.9 gal
